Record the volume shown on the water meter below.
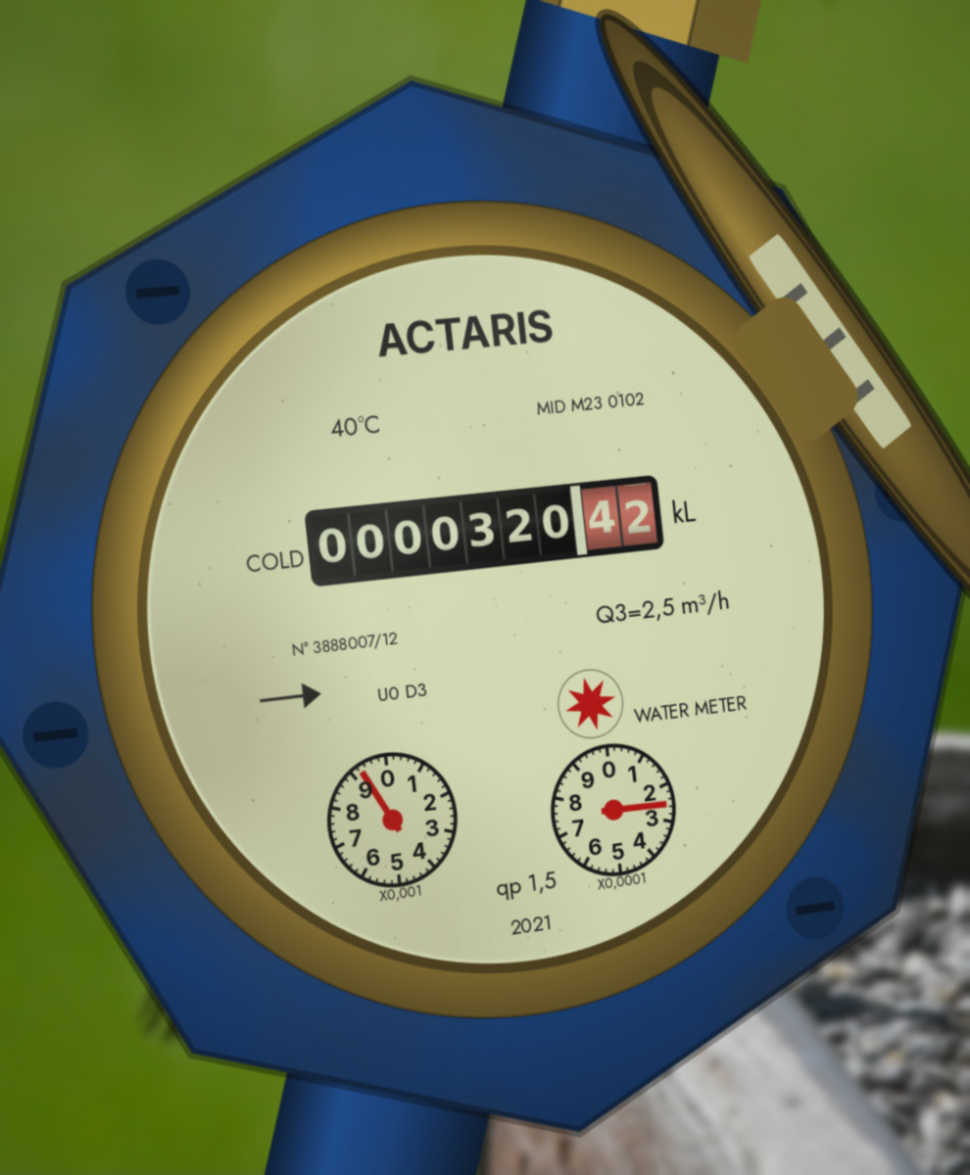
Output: 320.4192 kL
